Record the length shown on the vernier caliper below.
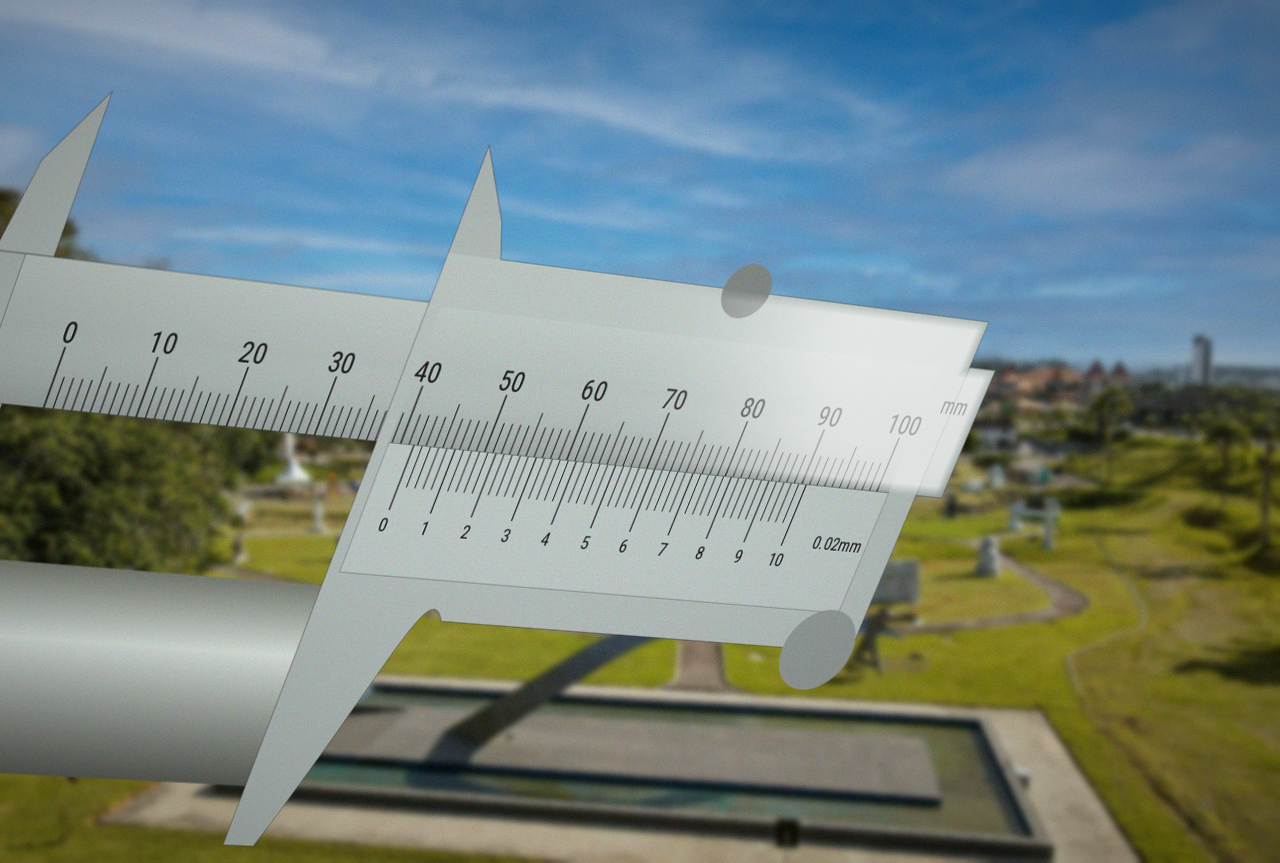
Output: 41.6 mm
